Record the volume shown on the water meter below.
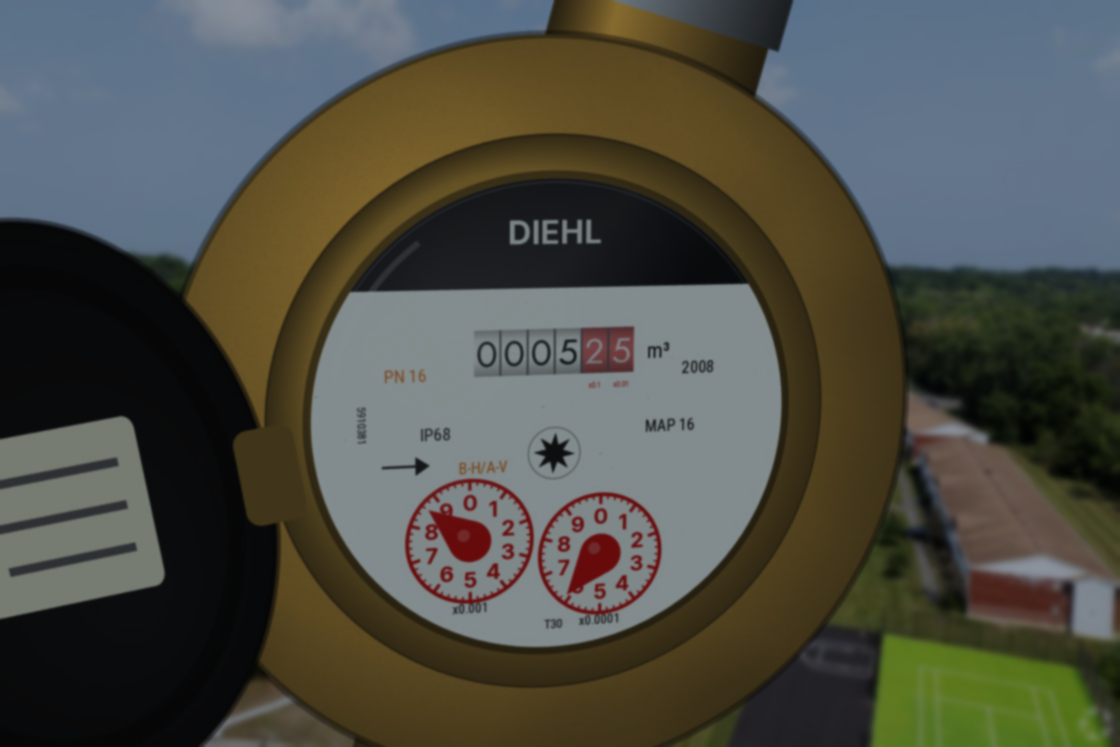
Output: 5.2586 m³
